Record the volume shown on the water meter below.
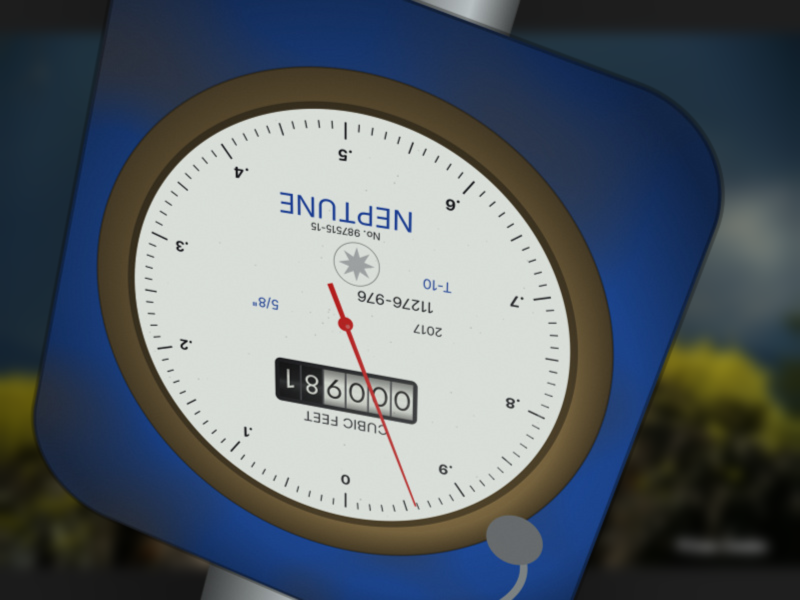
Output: 980.94 ft³
